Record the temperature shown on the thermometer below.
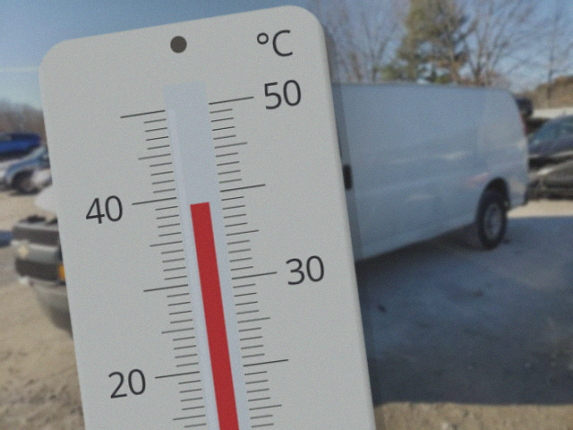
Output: 39 °C
